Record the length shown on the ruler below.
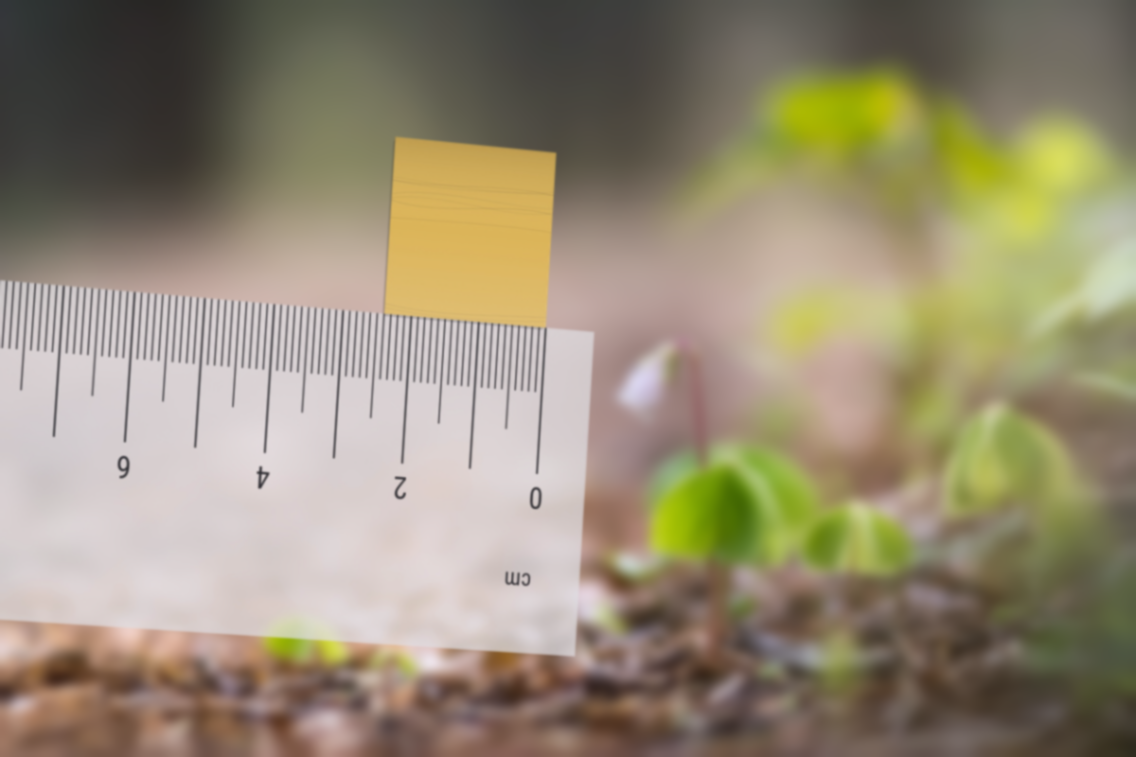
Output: 2.4 cm
